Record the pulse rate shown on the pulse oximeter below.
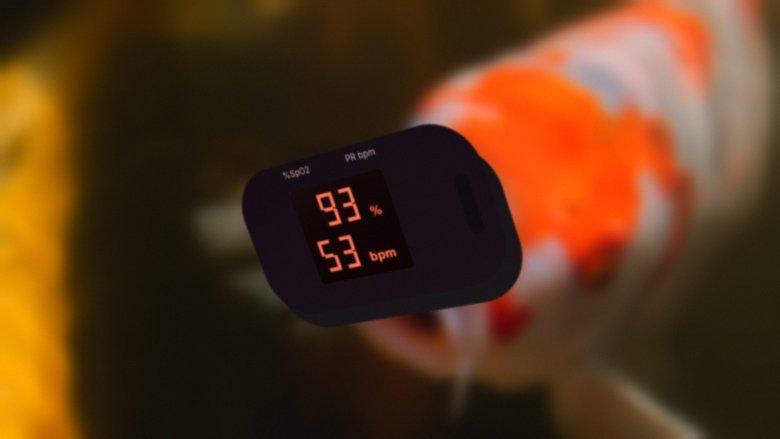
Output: 53 bpm
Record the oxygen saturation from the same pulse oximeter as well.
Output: 93 %
